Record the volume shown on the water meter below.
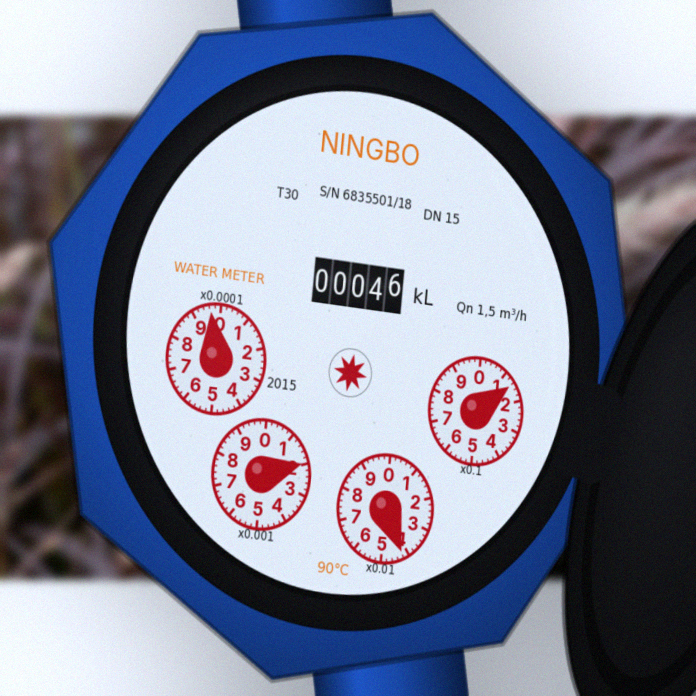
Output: 46.1419 kL
